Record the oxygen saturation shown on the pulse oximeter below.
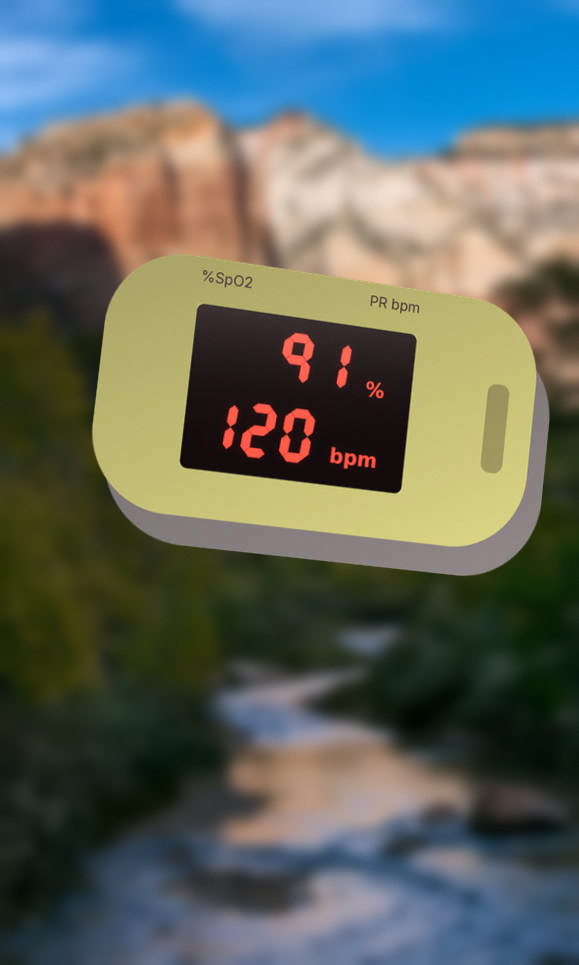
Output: 91 %
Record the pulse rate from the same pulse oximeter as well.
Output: 120 bpm
